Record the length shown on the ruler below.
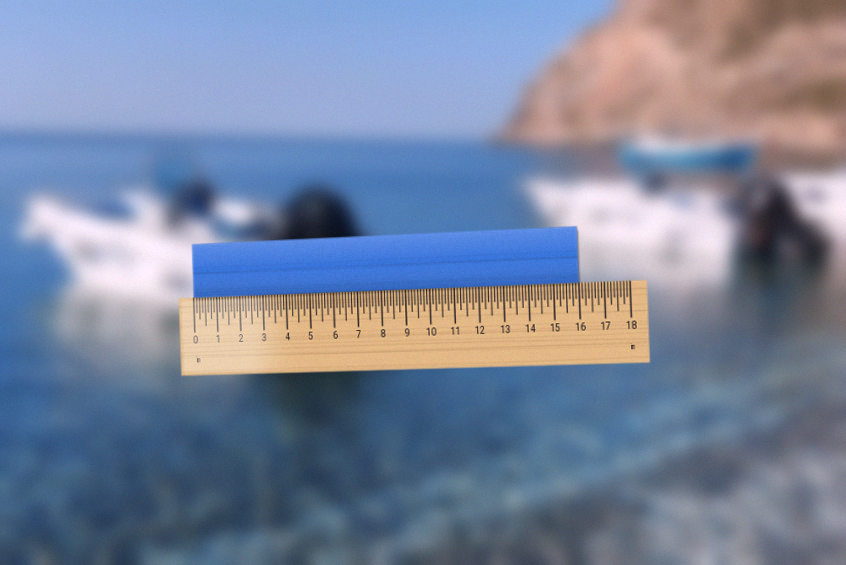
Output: 16 in
